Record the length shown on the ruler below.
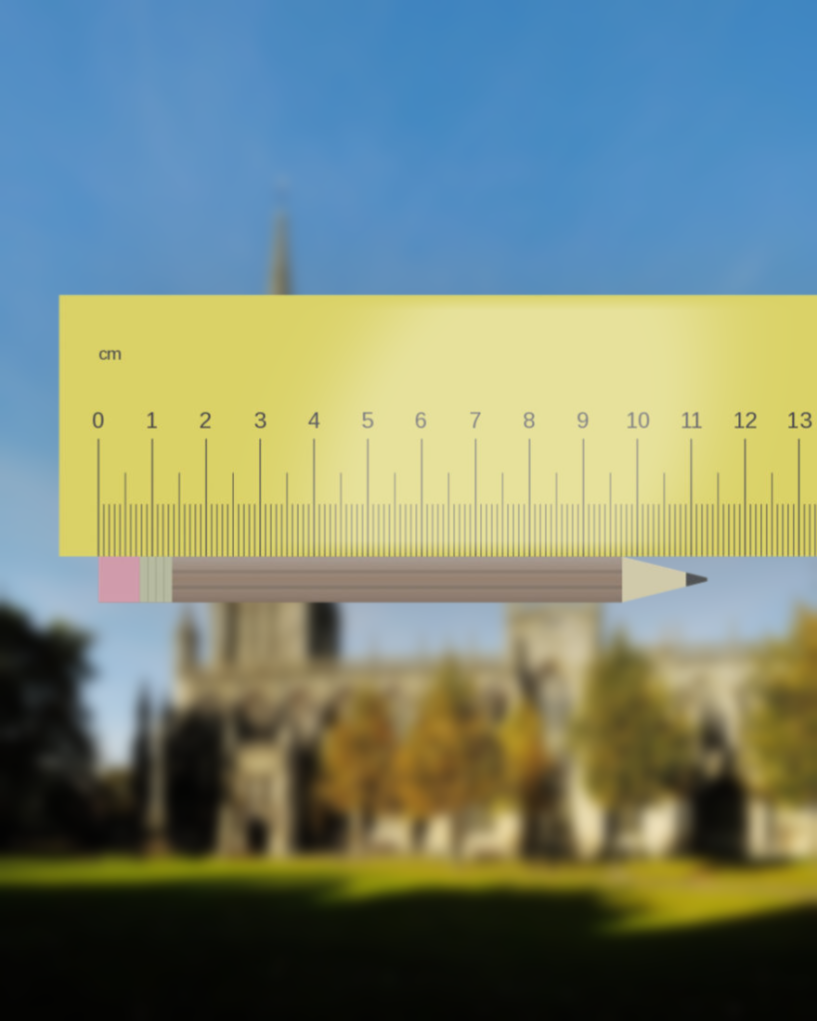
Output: 11.3 cm
